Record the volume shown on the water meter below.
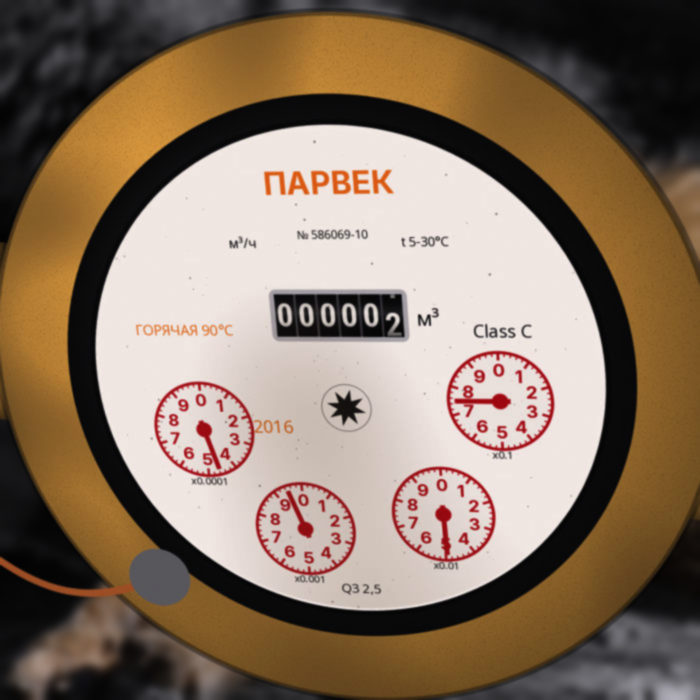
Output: 1.7494 m³
